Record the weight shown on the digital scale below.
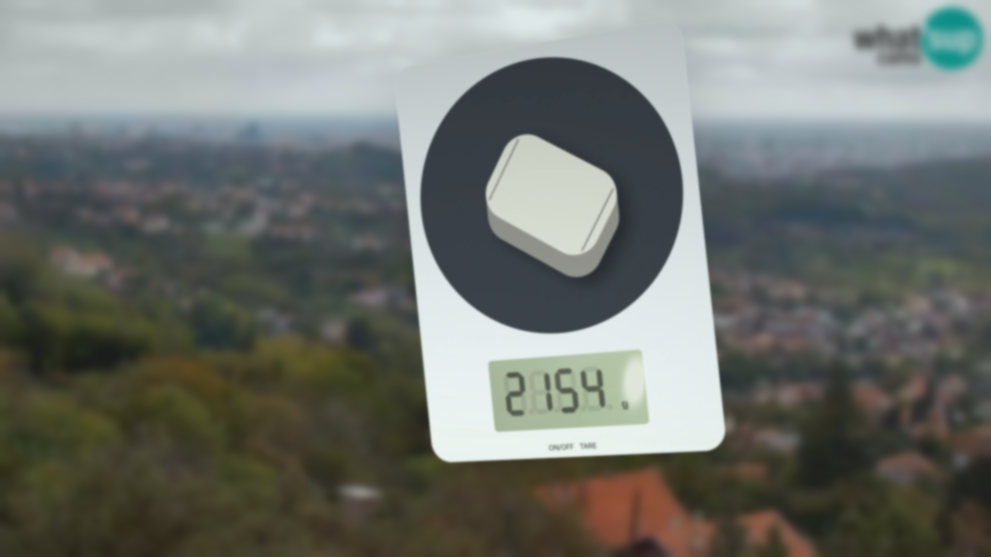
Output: 2154 g
